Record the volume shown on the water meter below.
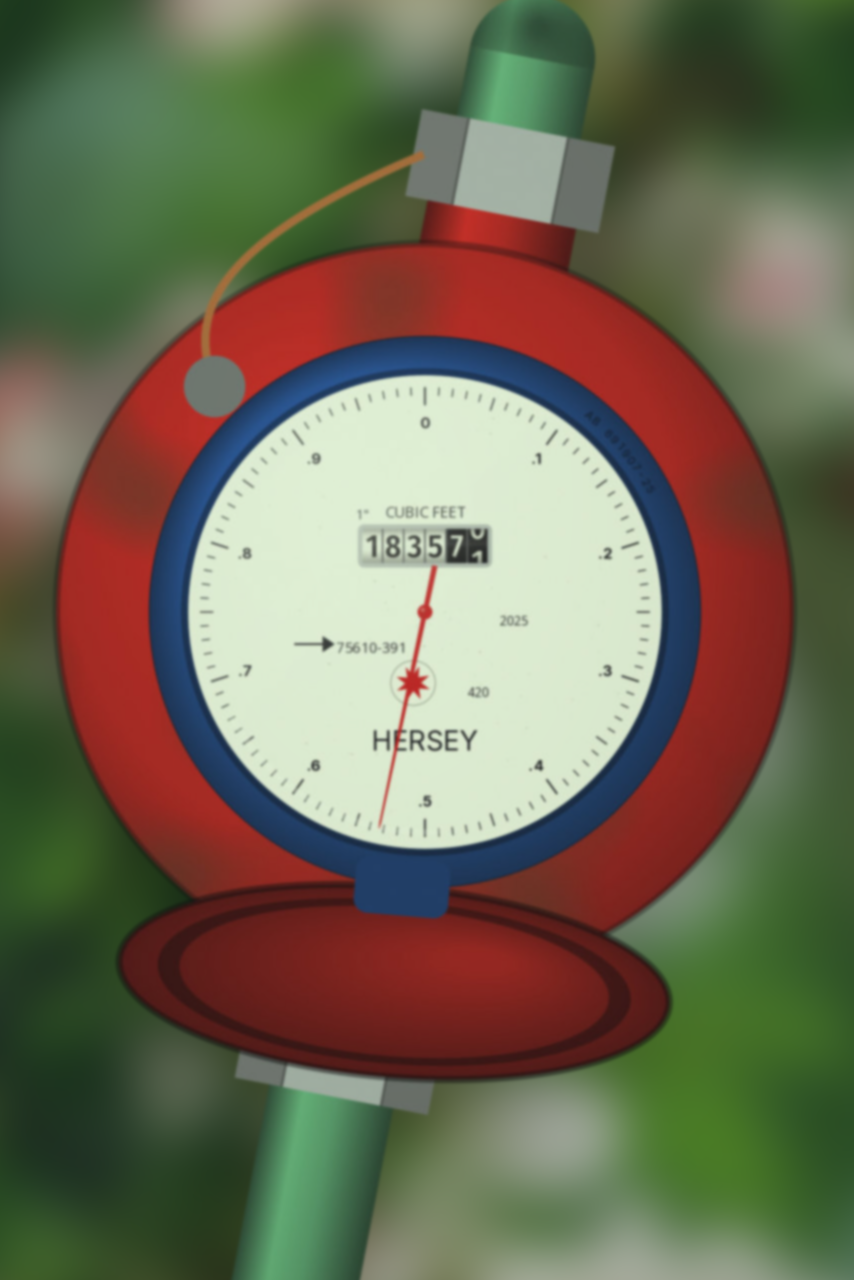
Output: 183570.53 ft³
